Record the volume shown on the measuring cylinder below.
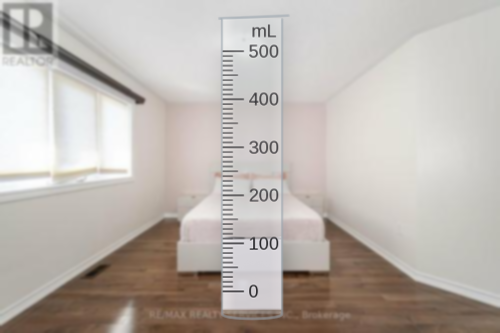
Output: 110 mL
